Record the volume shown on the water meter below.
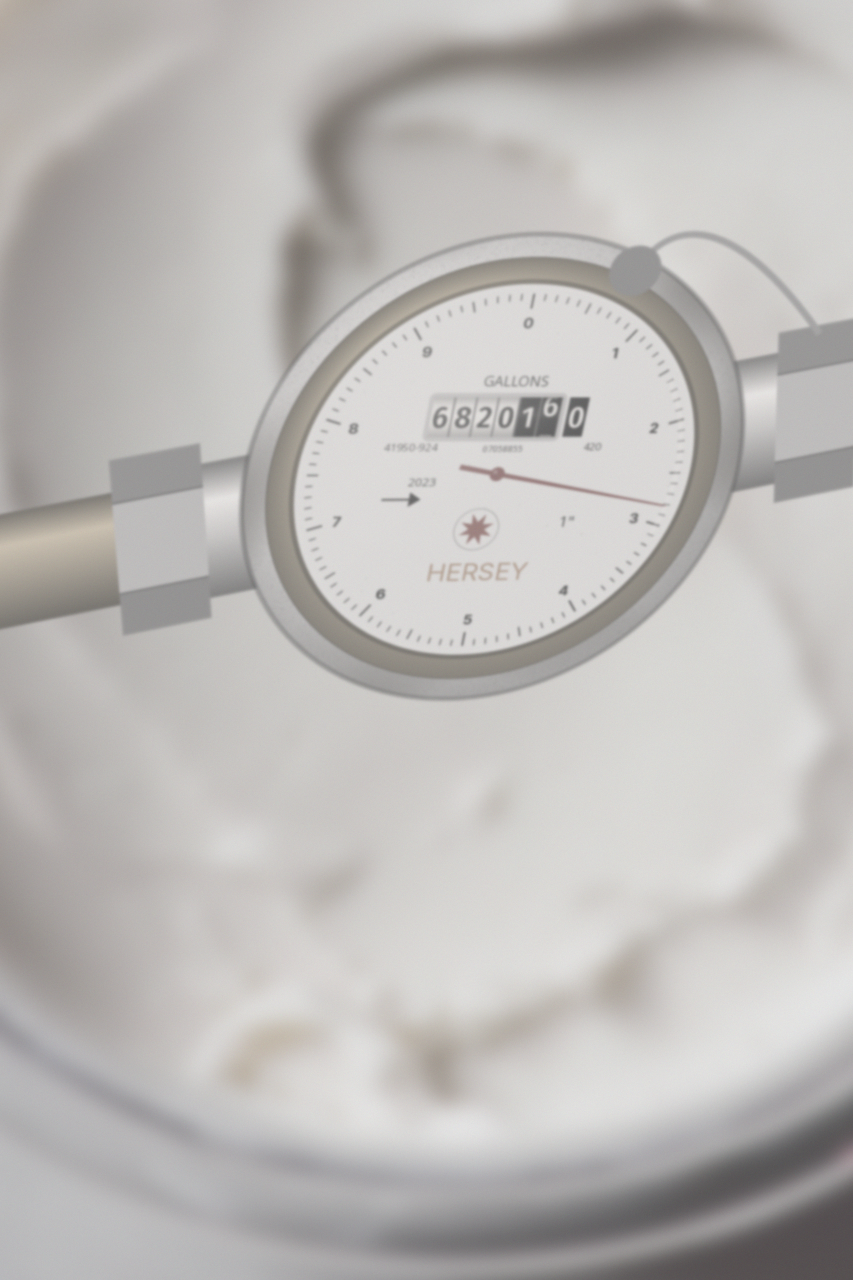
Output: 6820162.8 gal
